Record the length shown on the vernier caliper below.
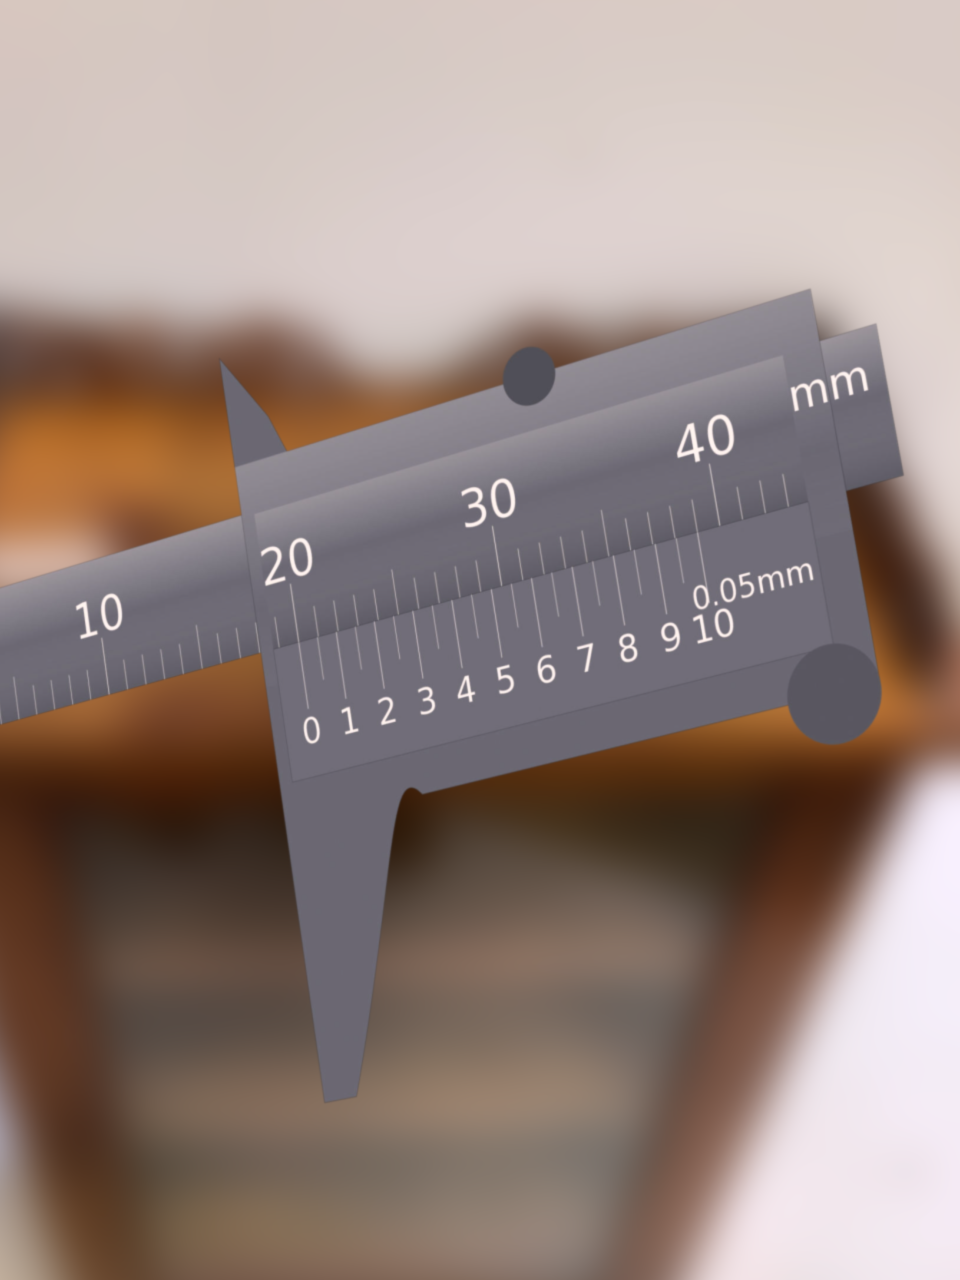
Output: 20.0 mm
